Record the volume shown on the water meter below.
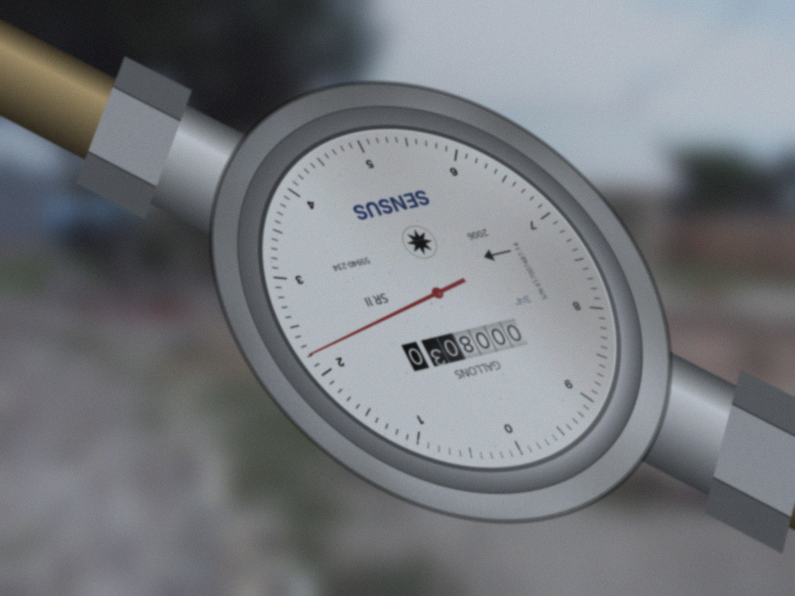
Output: 8032.2 gal
